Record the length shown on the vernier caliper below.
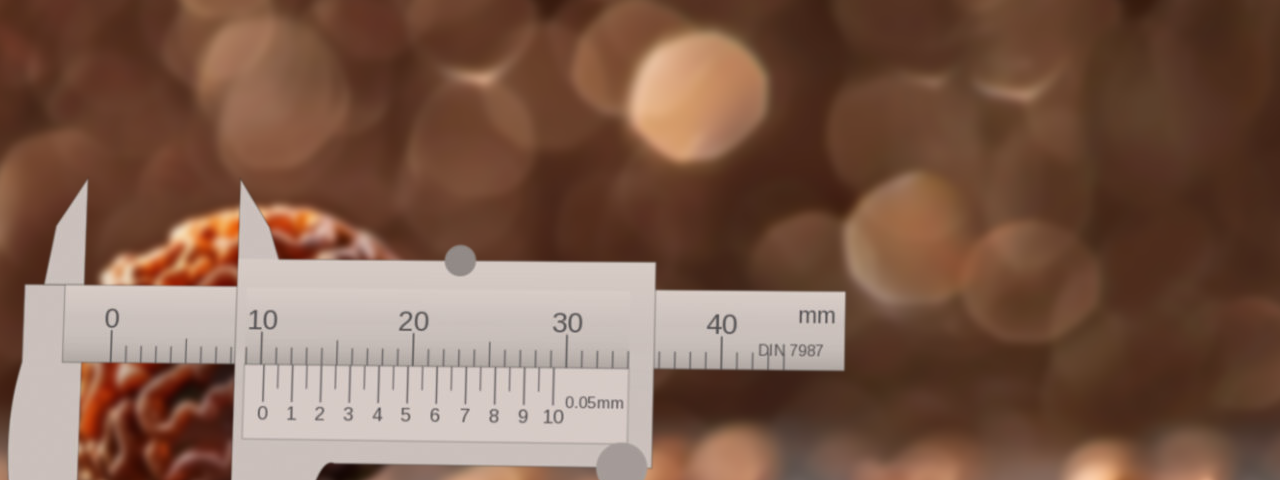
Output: 10.2 mm
